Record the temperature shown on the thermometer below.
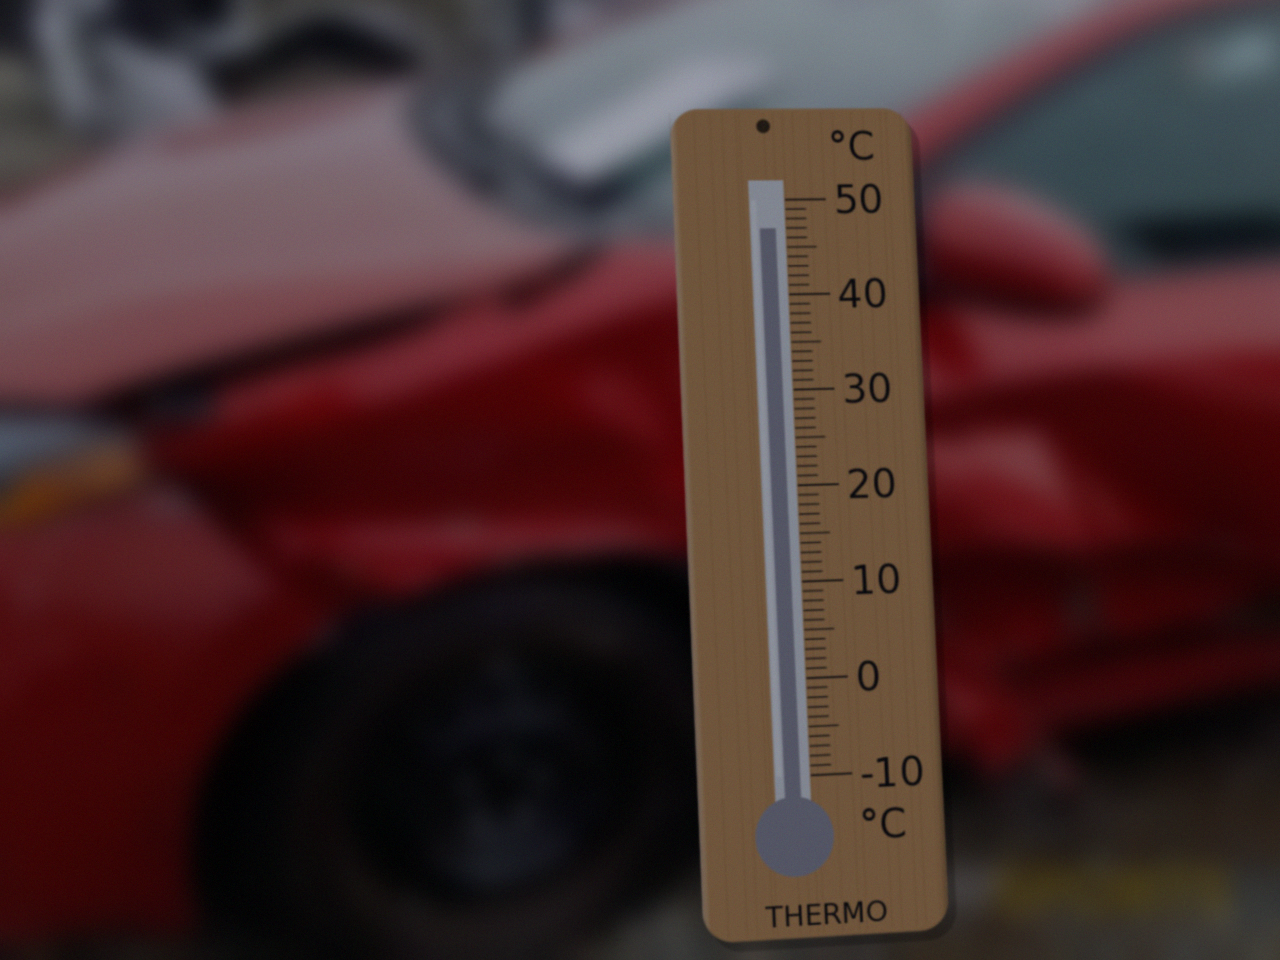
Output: 47 °C
